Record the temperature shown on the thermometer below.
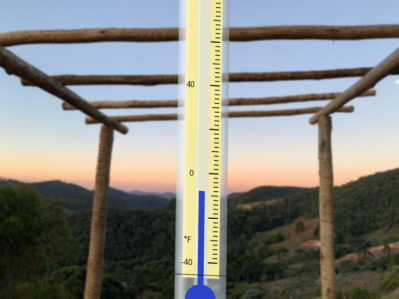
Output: -8 °F
